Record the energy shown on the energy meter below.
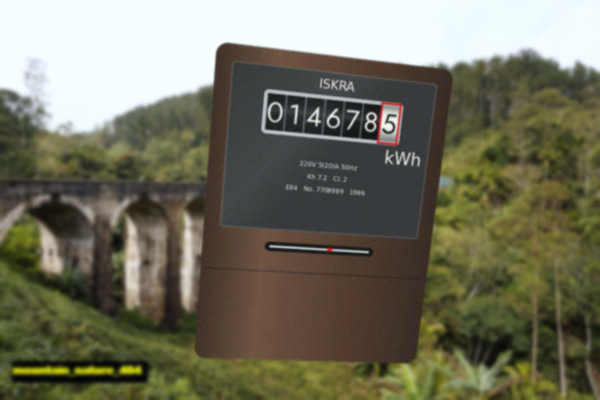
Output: 14678.5 kWh
